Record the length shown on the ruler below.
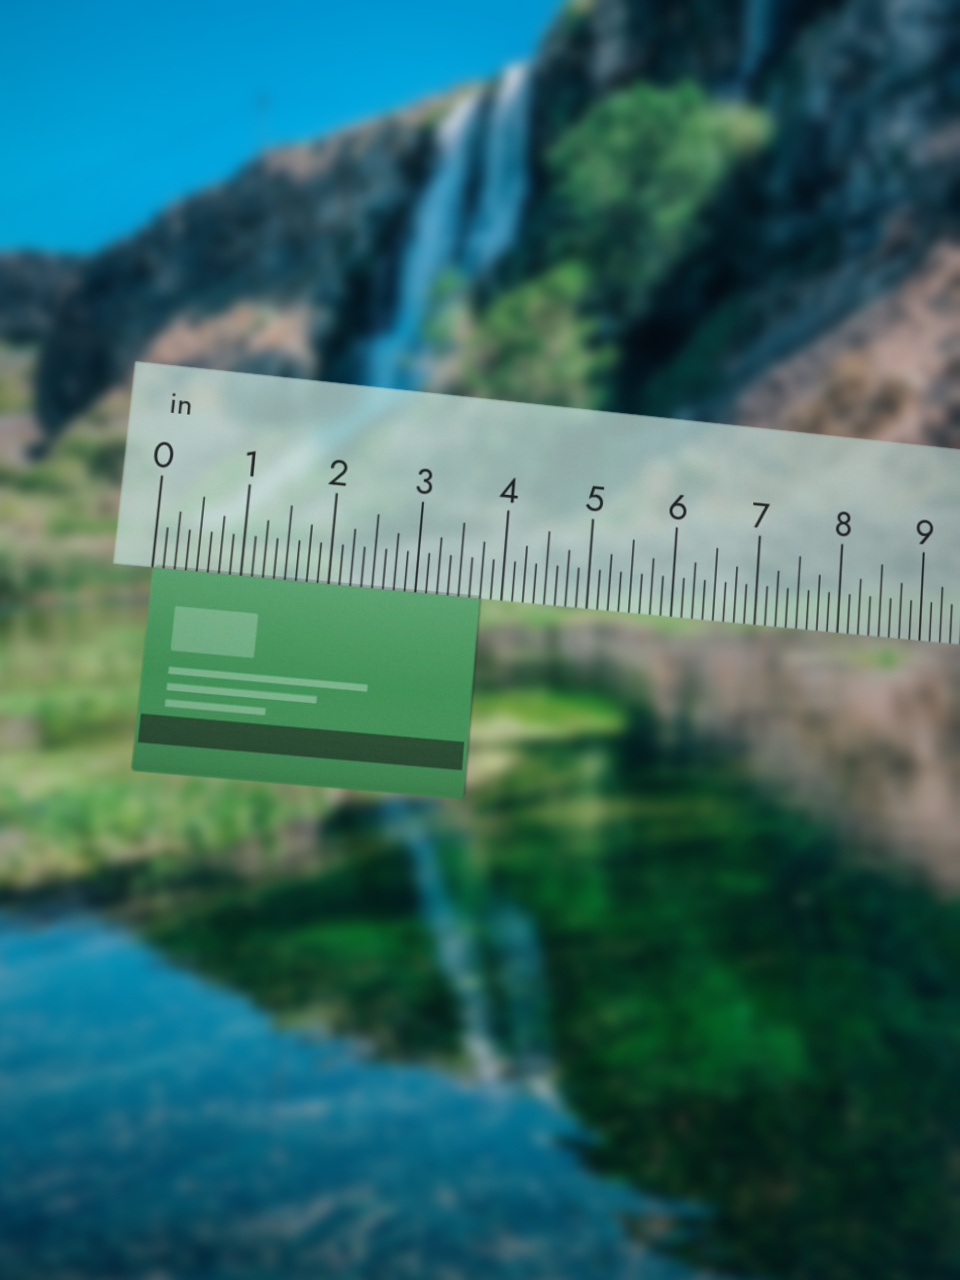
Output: 3.75 in
